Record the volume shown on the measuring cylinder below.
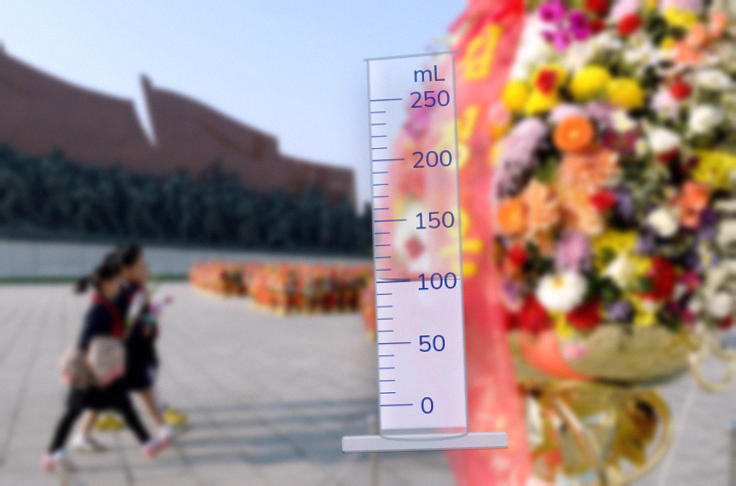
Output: 100 mL
